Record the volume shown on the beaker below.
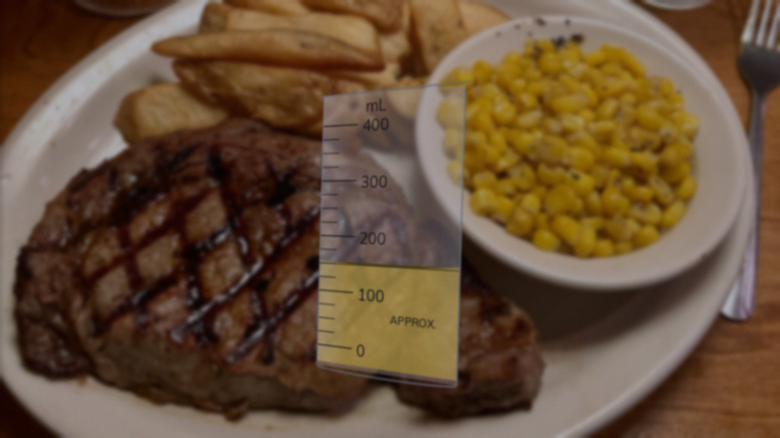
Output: 150 mL
